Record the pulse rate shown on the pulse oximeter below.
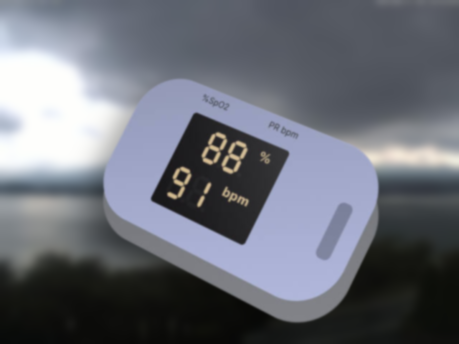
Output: 91 bpm
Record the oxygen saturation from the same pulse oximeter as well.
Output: 88 %
